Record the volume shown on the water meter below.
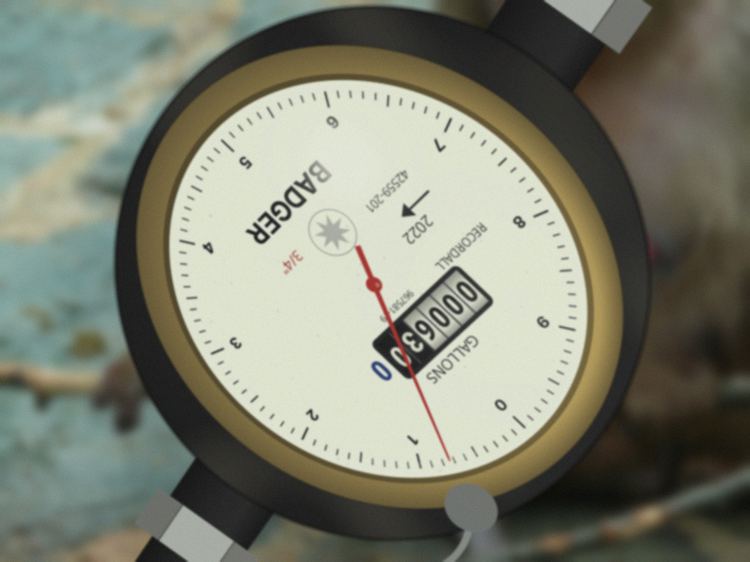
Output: 6300.7 gal
